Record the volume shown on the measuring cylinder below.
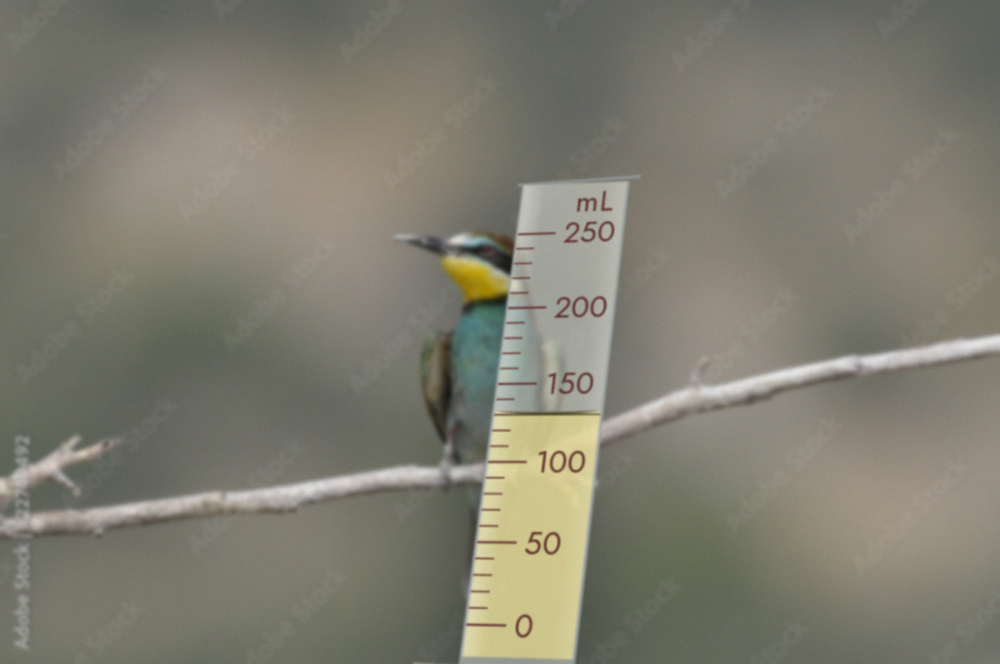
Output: 130 mL
